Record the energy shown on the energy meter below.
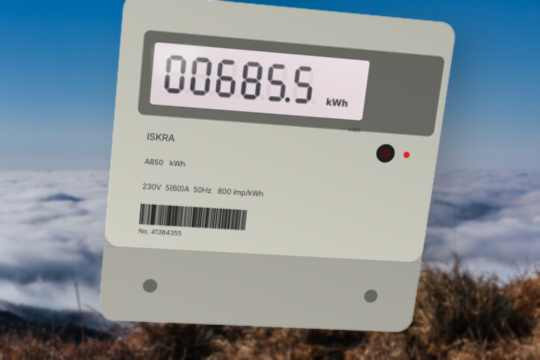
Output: 685.5 kWh
